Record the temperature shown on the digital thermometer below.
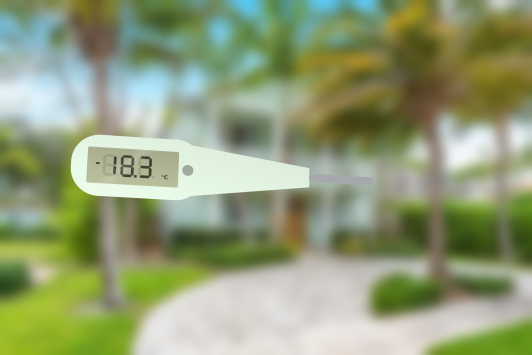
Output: -18.3 °C
